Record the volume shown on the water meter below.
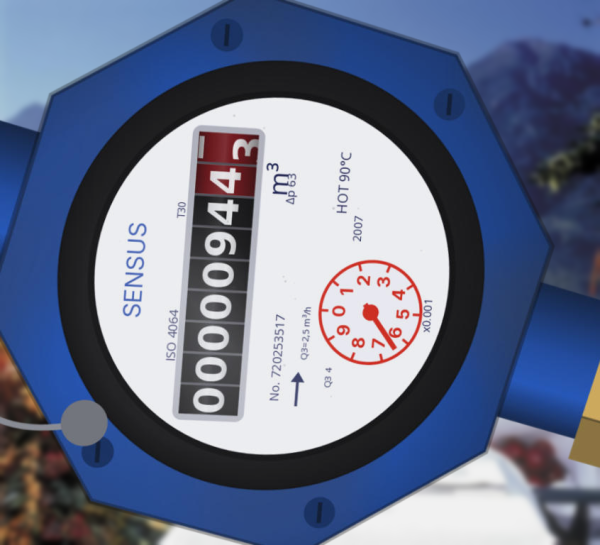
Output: 94.426 m³
